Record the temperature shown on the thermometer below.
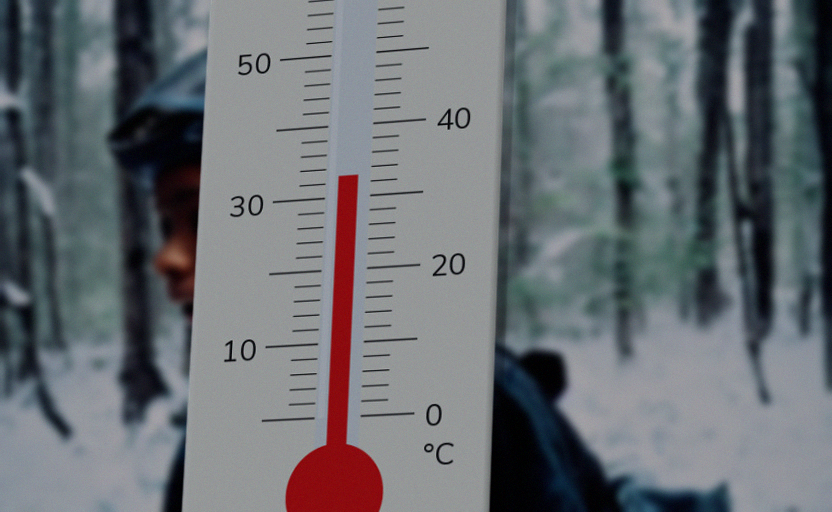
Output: 33 °C
